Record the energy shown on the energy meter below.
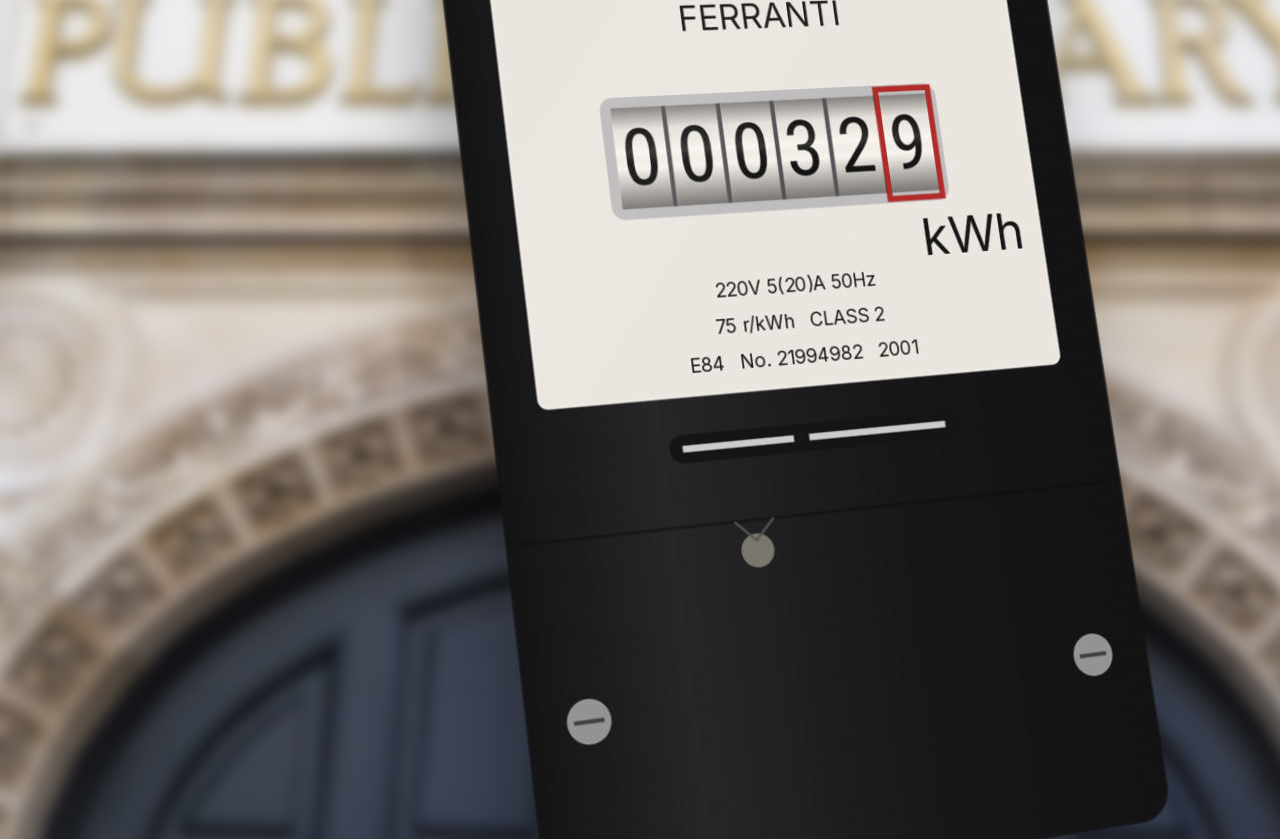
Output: 32.9 kWh
